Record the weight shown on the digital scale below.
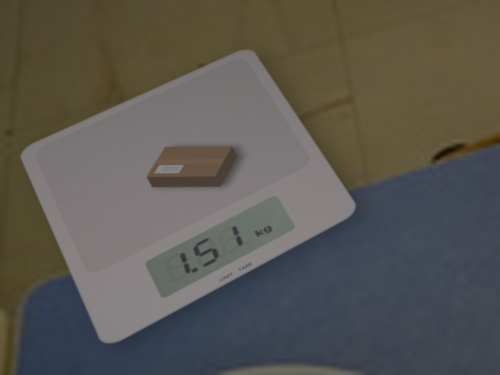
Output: 1.51 kg
